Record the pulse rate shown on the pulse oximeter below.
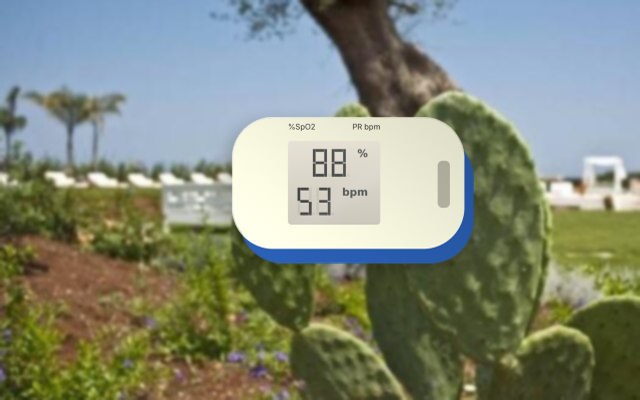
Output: 53 bpm
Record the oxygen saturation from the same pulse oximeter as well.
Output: 88 %
